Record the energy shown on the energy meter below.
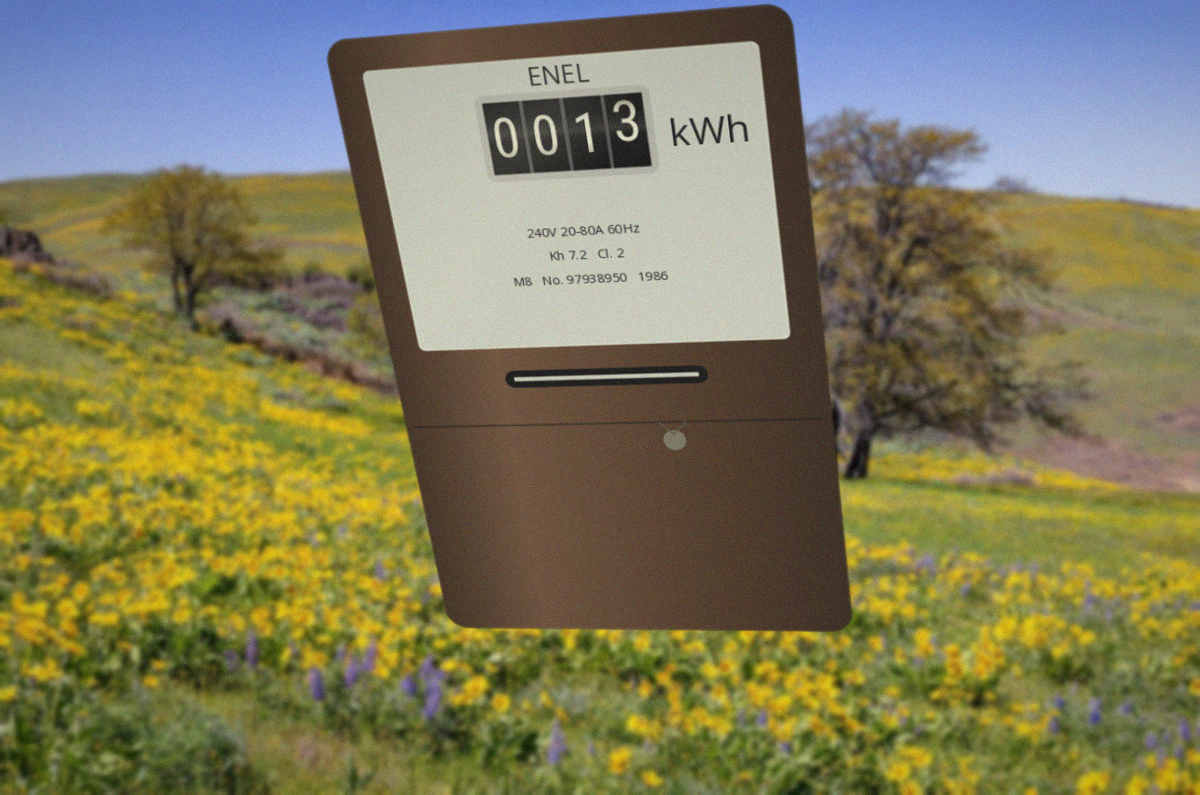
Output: 13 kWh
